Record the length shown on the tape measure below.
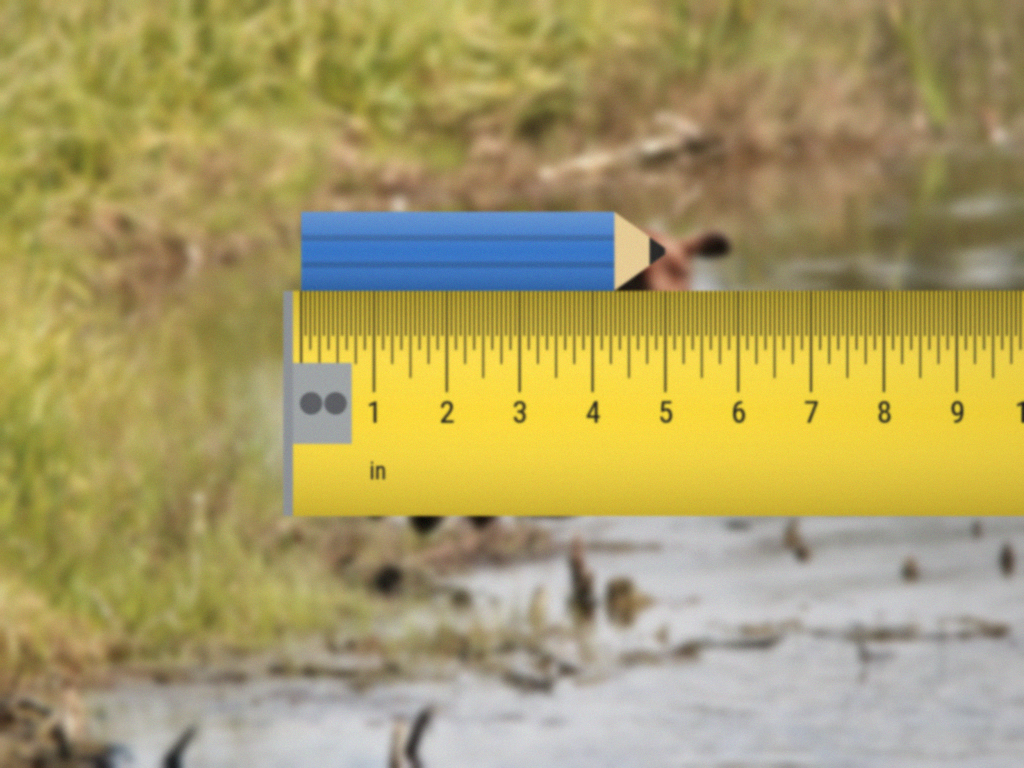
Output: 5 in
